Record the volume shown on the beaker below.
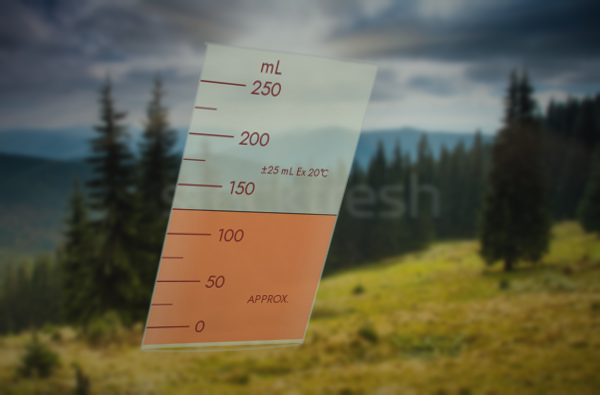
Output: 125 mL
